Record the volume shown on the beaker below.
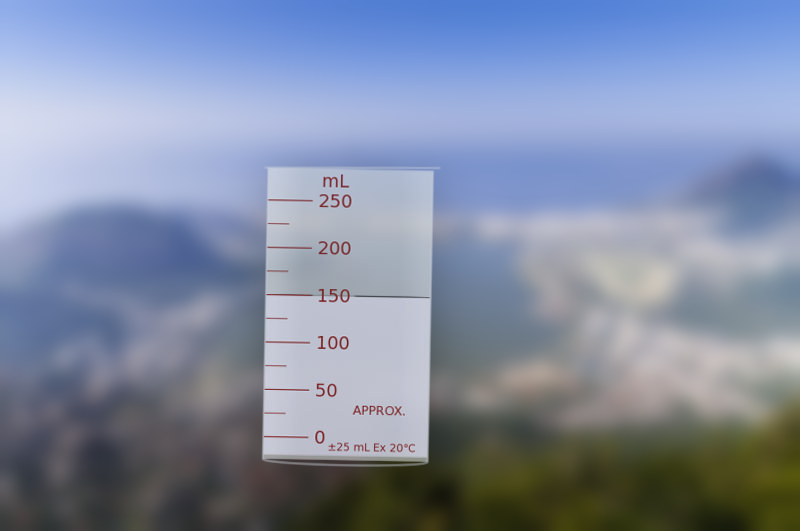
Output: 150 mL
